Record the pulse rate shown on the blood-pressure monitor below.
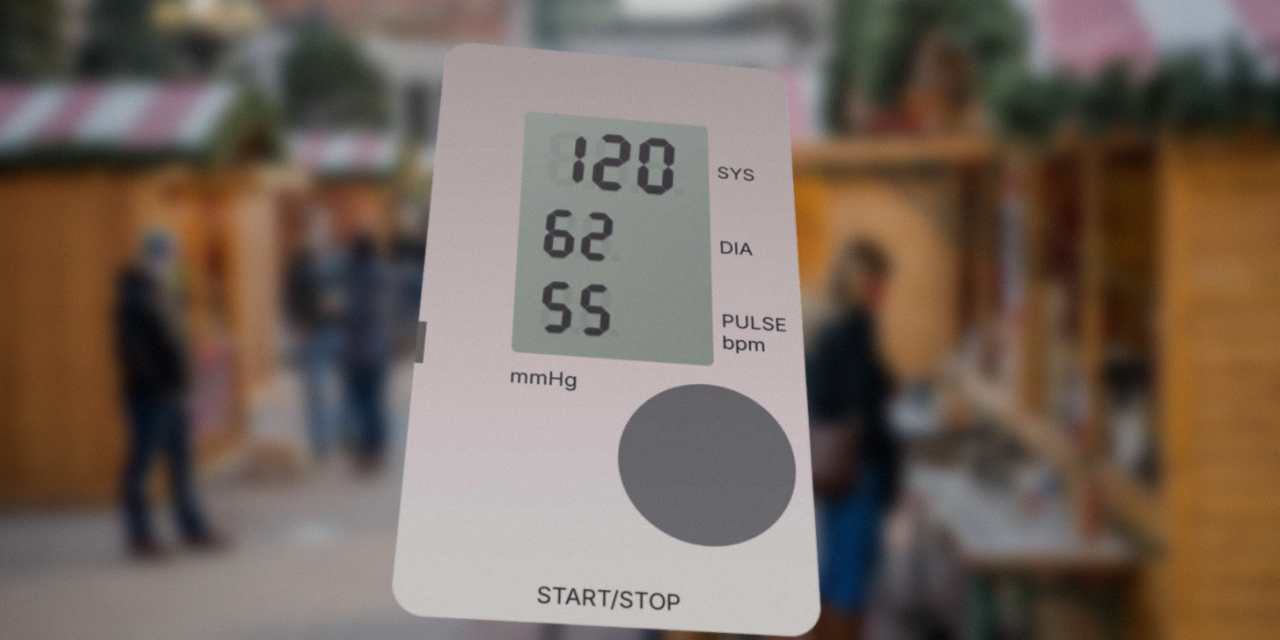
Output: 55 bpm
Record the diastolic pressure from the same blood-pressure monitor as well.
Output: 62 mmHg
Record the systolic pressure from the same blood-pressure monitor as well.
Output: 120 mmHg
